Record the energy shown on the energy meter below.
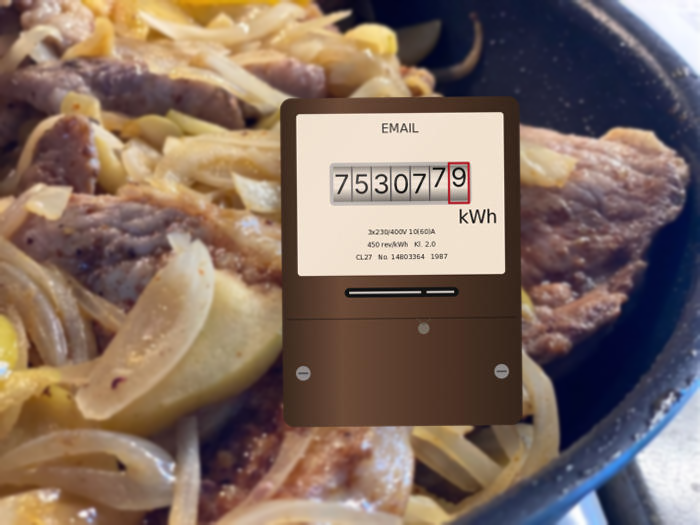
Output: 753077.9 kWh
